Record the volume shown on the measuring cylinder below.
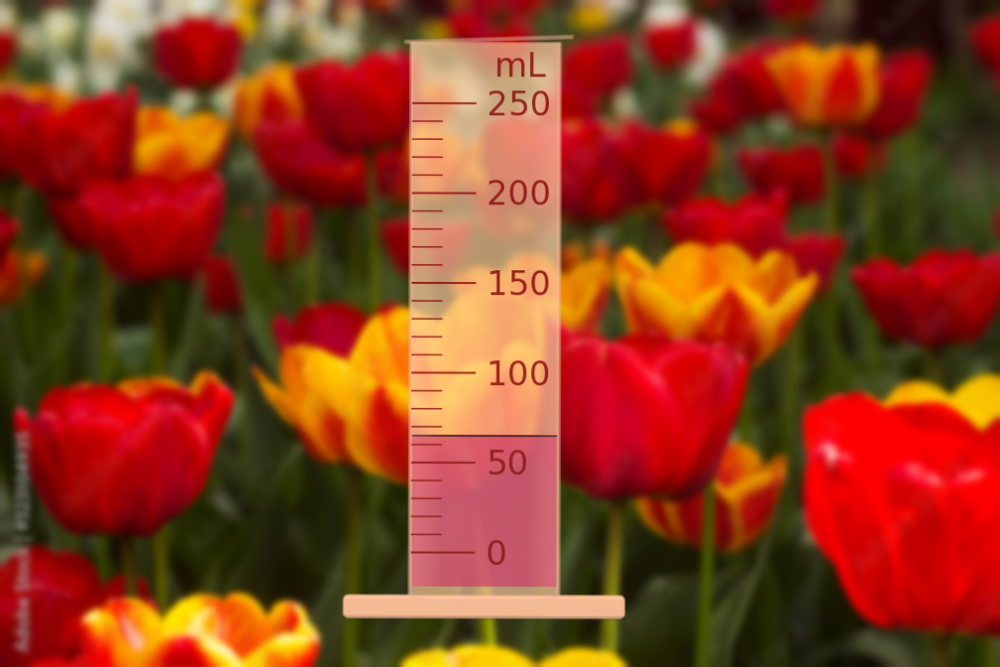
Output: 65 mL
